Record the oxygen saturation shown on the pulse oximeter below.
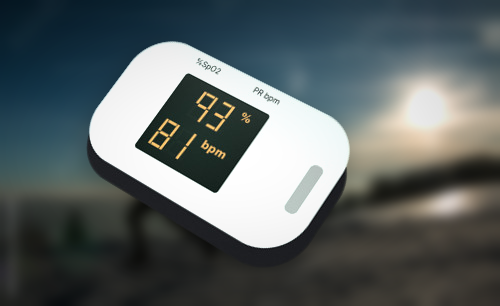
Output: 93 %
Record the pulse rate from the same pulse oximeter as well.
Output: 81 bpm
